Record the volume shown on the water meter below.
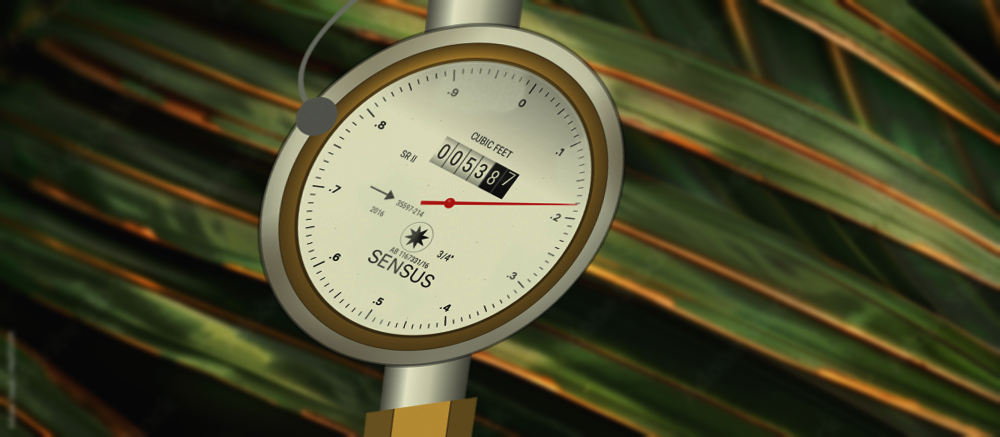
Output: 5387.18 ft³
